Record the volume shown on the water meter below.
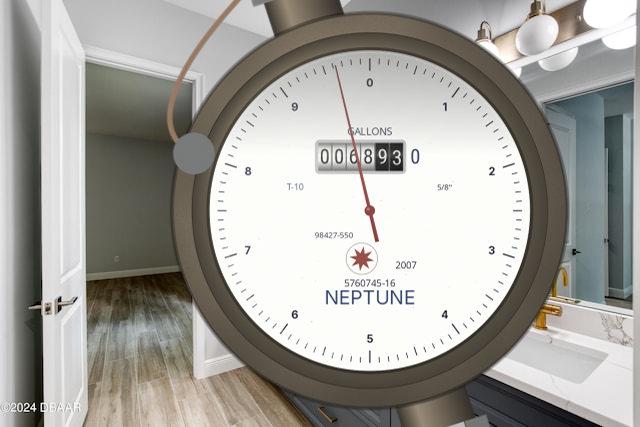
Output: 68929.6 gal
